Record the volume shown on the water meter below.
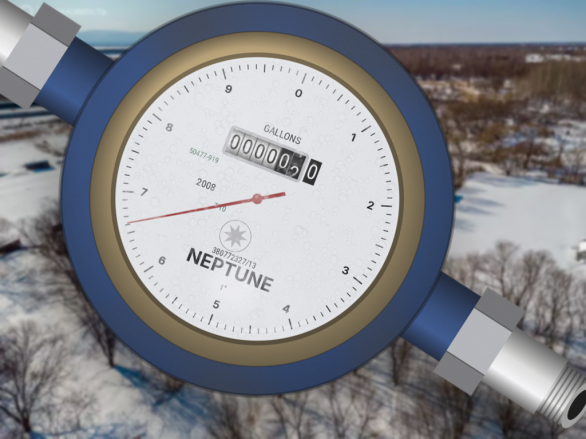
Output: 16.6 gal
